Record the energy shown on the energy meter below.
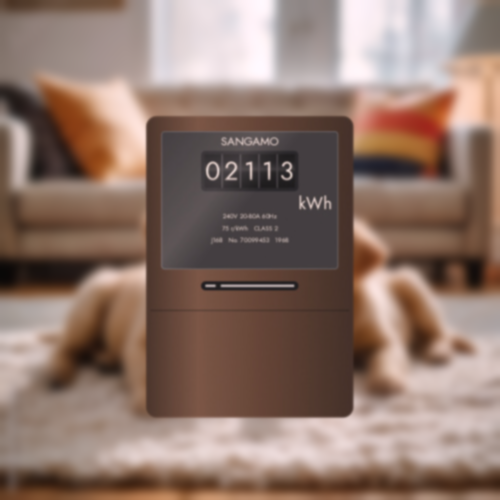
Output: 2113 kWh
